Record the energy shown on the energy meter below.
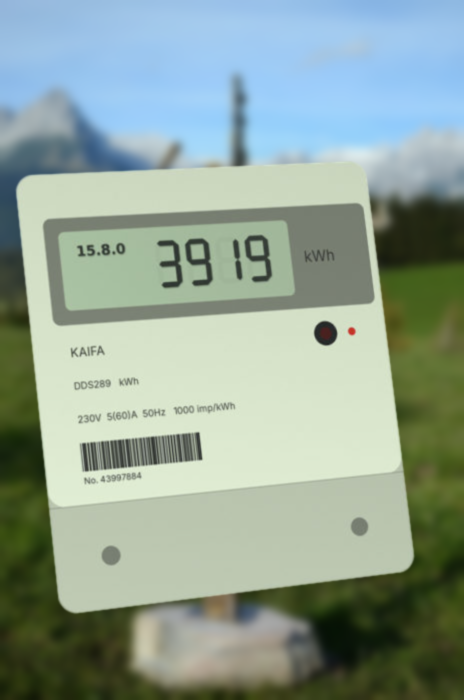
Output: 3919 kWh
